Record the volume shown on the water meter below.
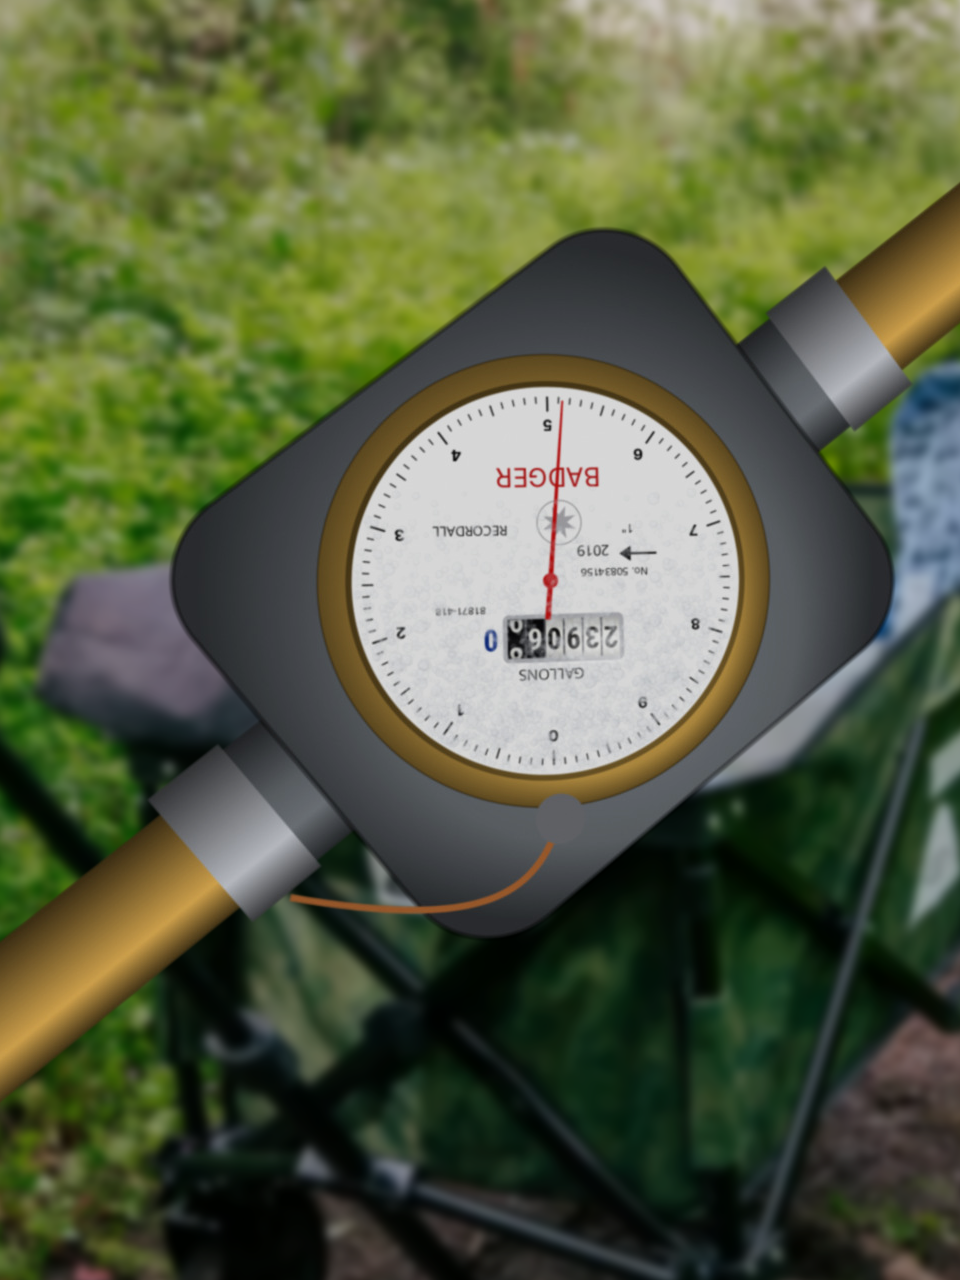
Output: 2390685.1 gal
